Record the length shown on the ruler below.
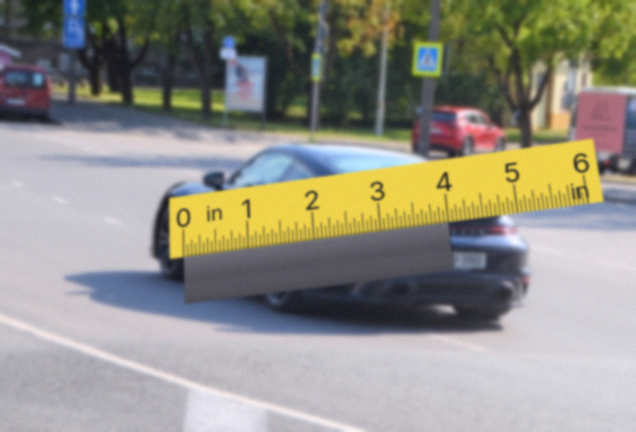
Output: 4 in
